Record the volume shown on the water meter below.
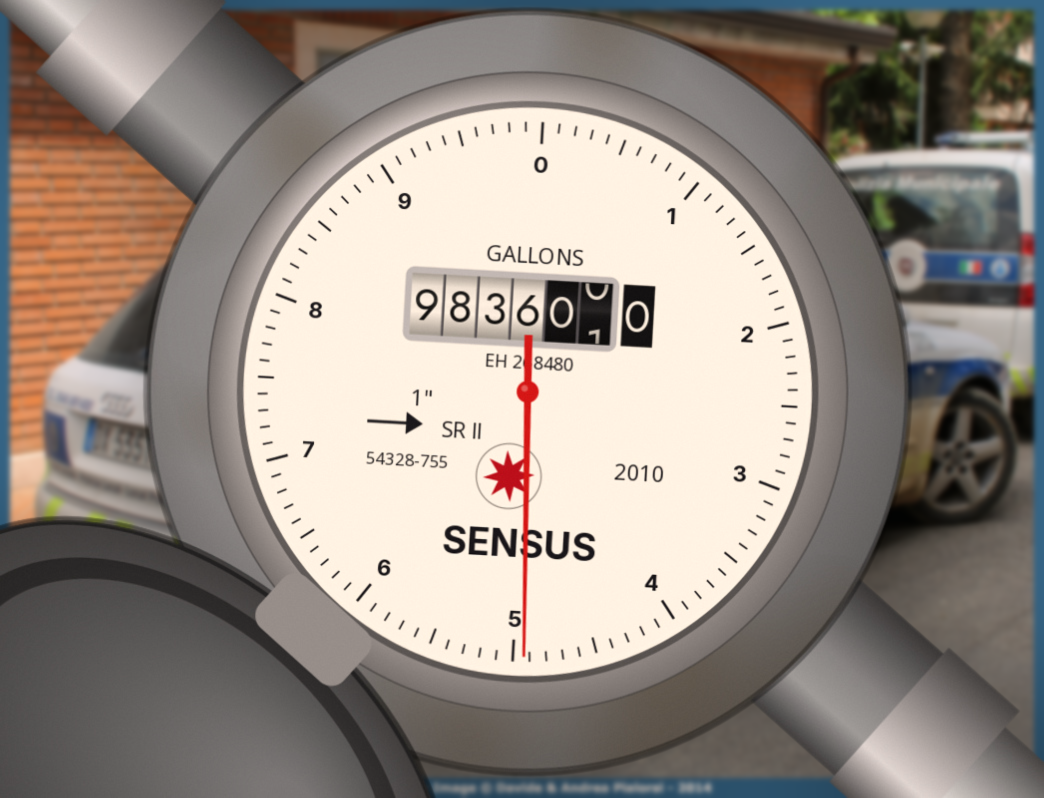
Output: 9836004.9 gal
